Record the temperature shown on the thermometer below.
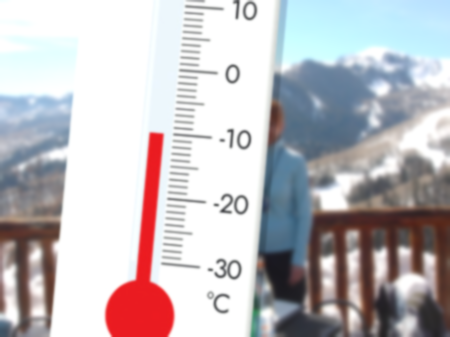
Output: -10 °C
